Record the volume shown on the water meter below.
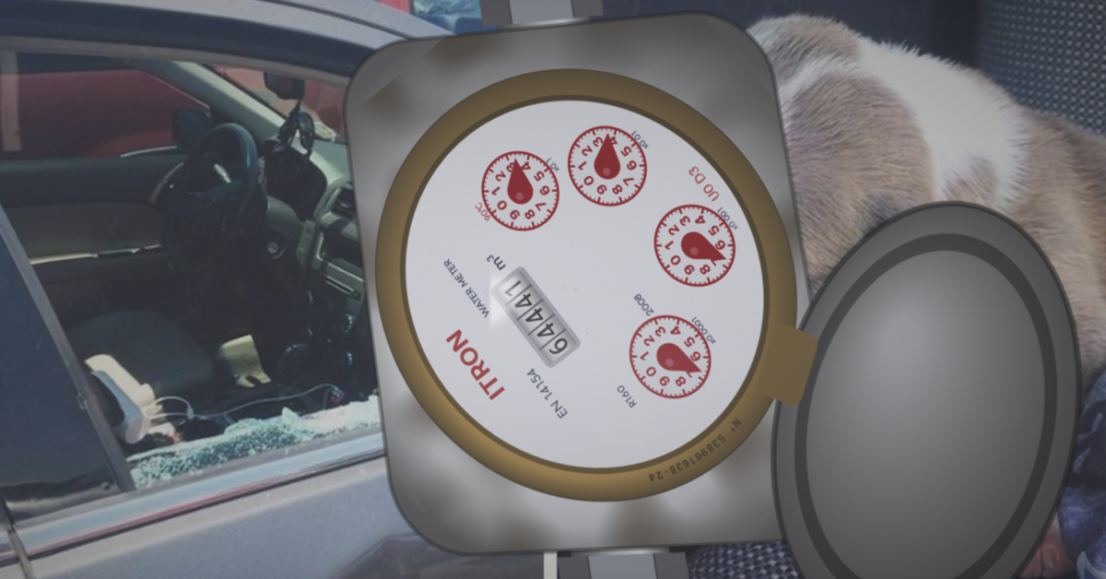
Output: 64441.3366 m³
